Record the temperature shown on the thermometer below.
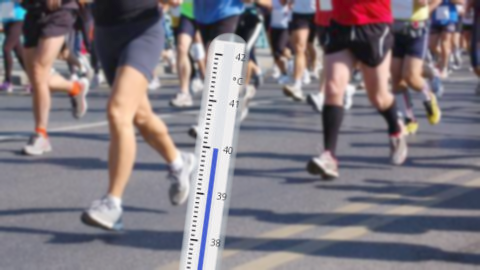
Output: 40 °C
